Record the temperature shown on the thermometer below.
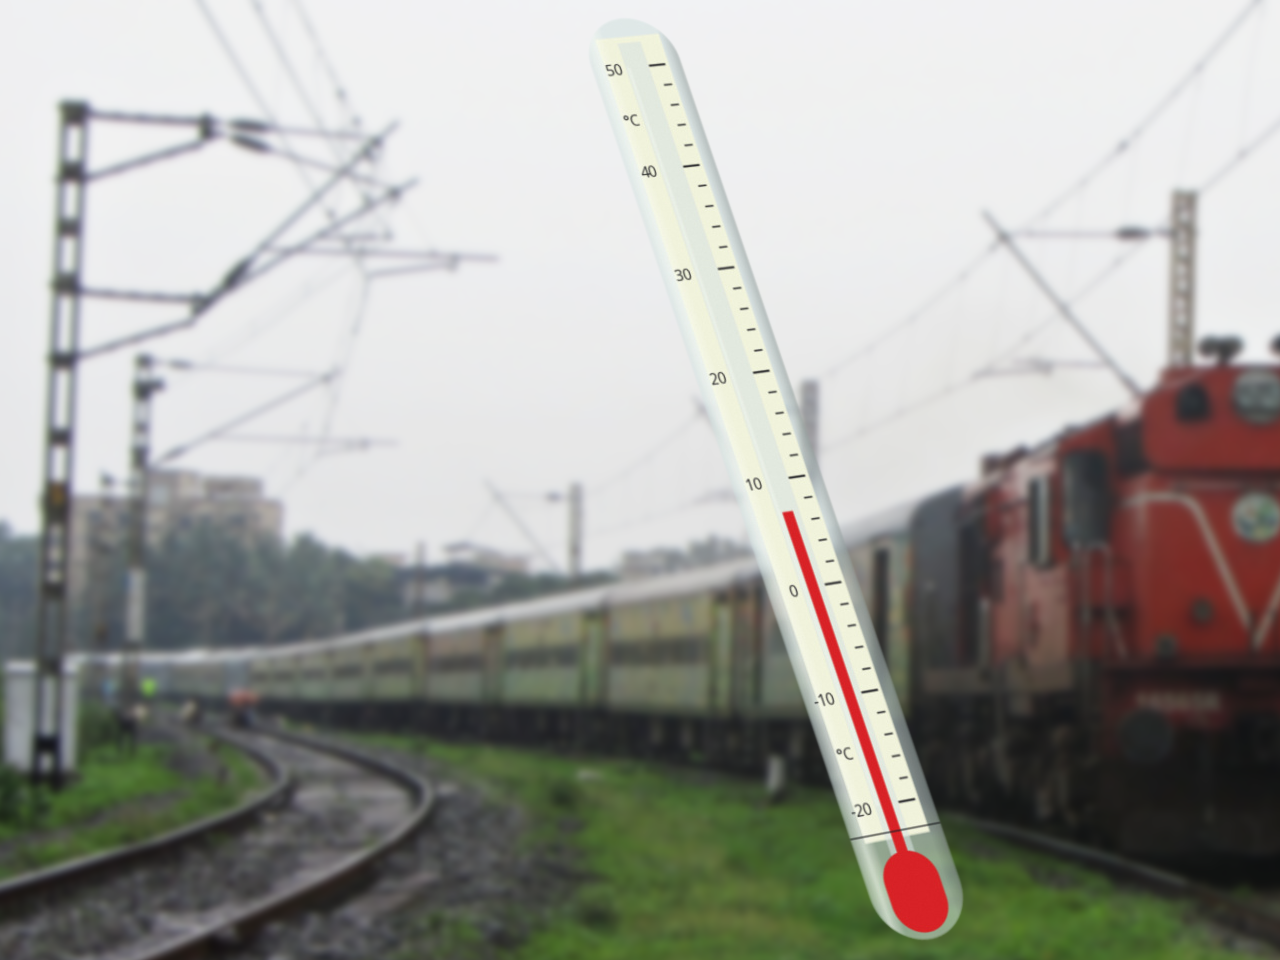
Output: 7 °C
